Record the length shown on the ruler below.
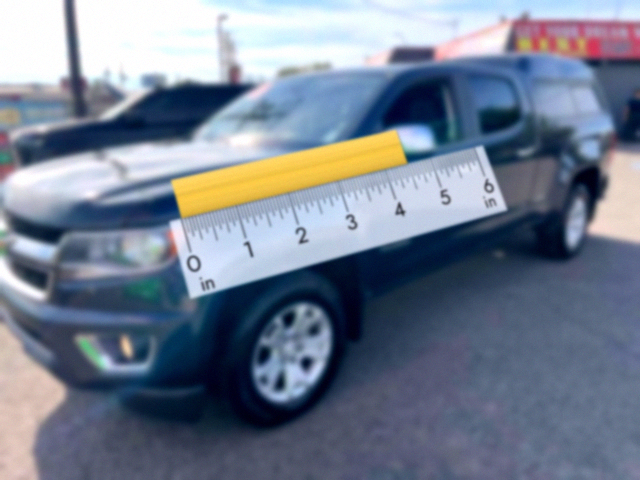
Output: 4.5 in
